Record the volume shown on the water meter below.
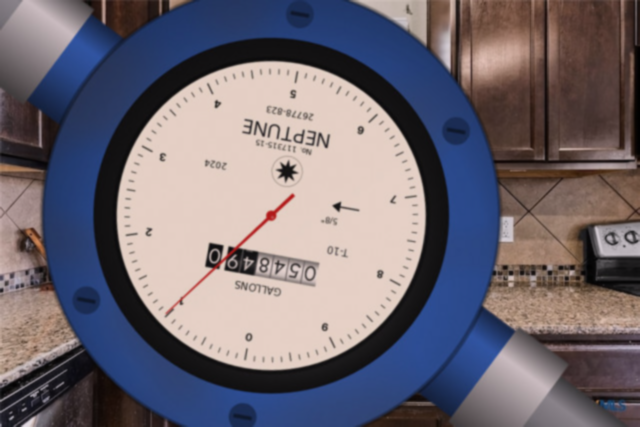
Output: 548491.0 gal
